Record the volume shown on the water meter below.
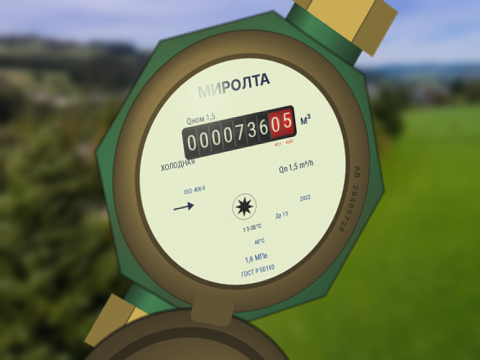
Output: 736.05 m³
